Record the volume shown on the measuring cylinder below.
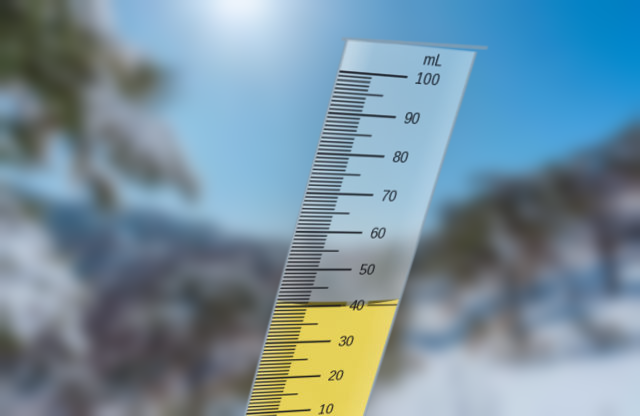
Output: 40 mL
